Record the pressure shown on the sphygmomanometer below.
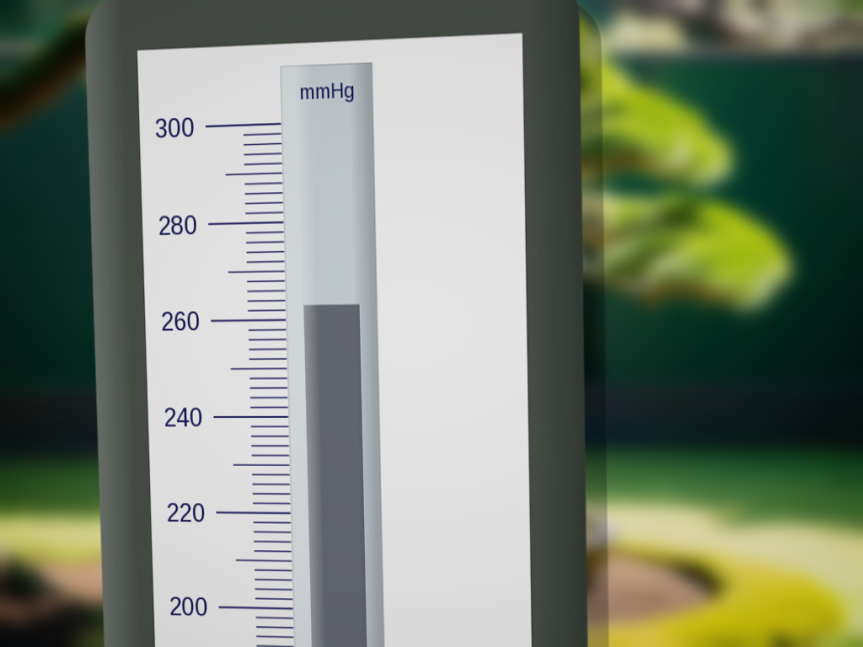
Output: 263 mmHg
